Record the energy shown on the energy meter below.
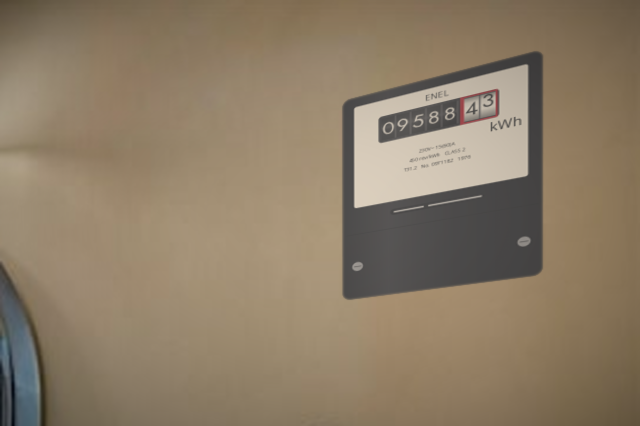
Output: 9588.43 kWh
